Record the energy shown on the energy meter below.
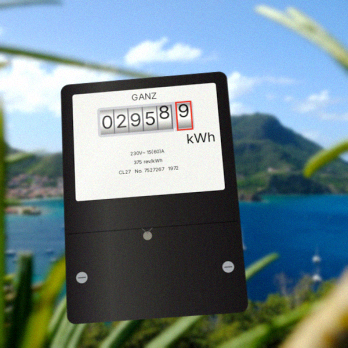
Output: 2958.9 kWh
